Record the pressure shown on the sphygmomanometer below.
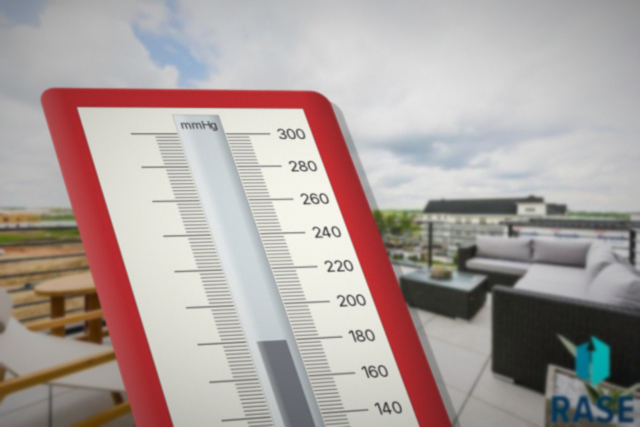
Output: 180 mmHg
